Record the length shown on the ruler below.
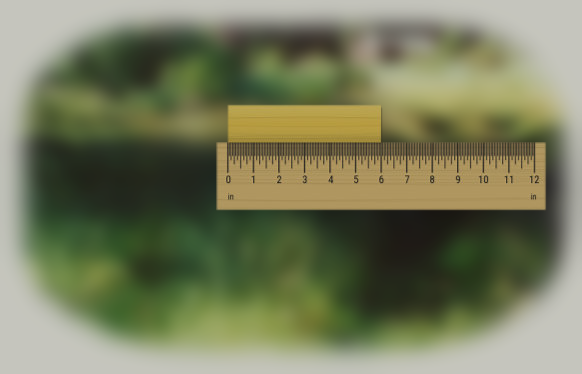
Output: 6 in
